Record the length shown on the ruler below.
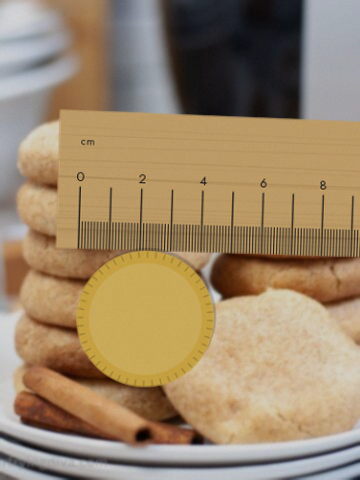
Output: 4.5 cm
